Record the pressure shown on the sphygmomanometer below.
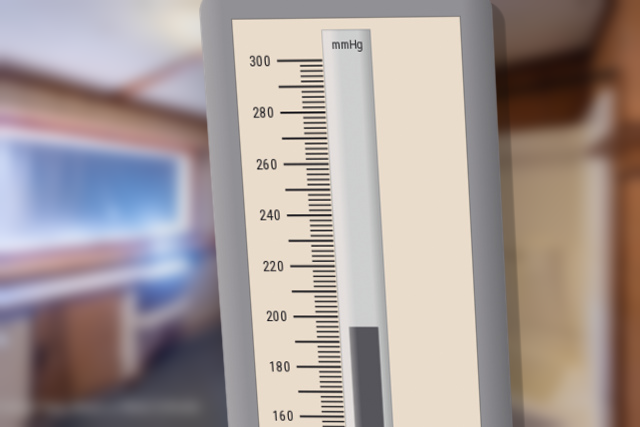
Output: 196 mmHg
